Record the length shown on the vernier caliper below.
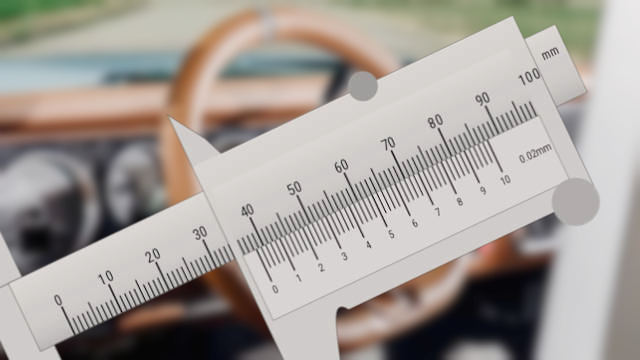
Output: 38.5 mm
